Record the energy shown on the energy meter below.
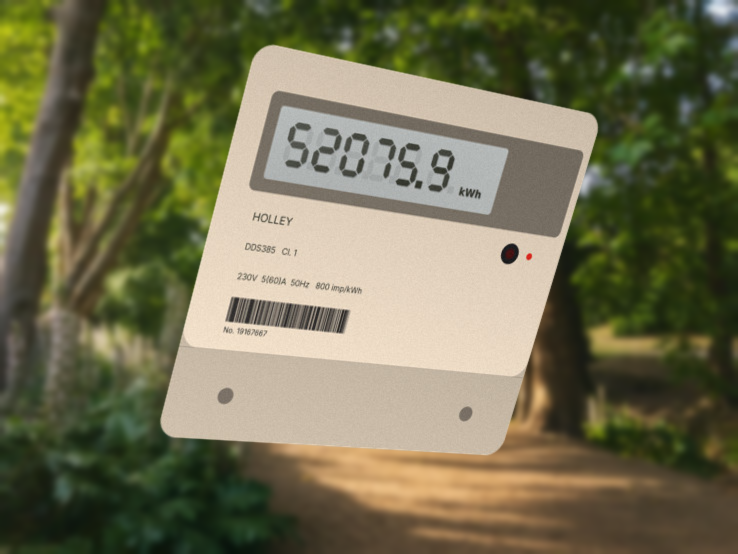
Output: 52075.9 kWh
